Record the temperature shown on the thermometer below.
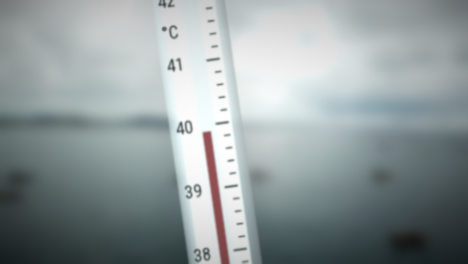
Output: 39.9 °C
